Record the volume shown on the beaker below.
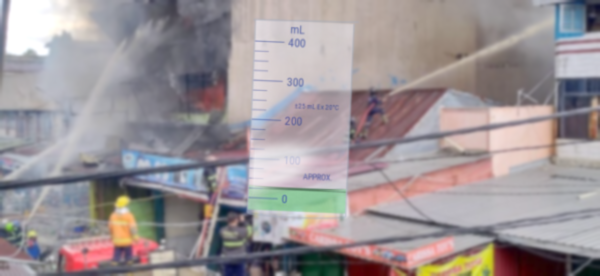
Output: 25 mL
